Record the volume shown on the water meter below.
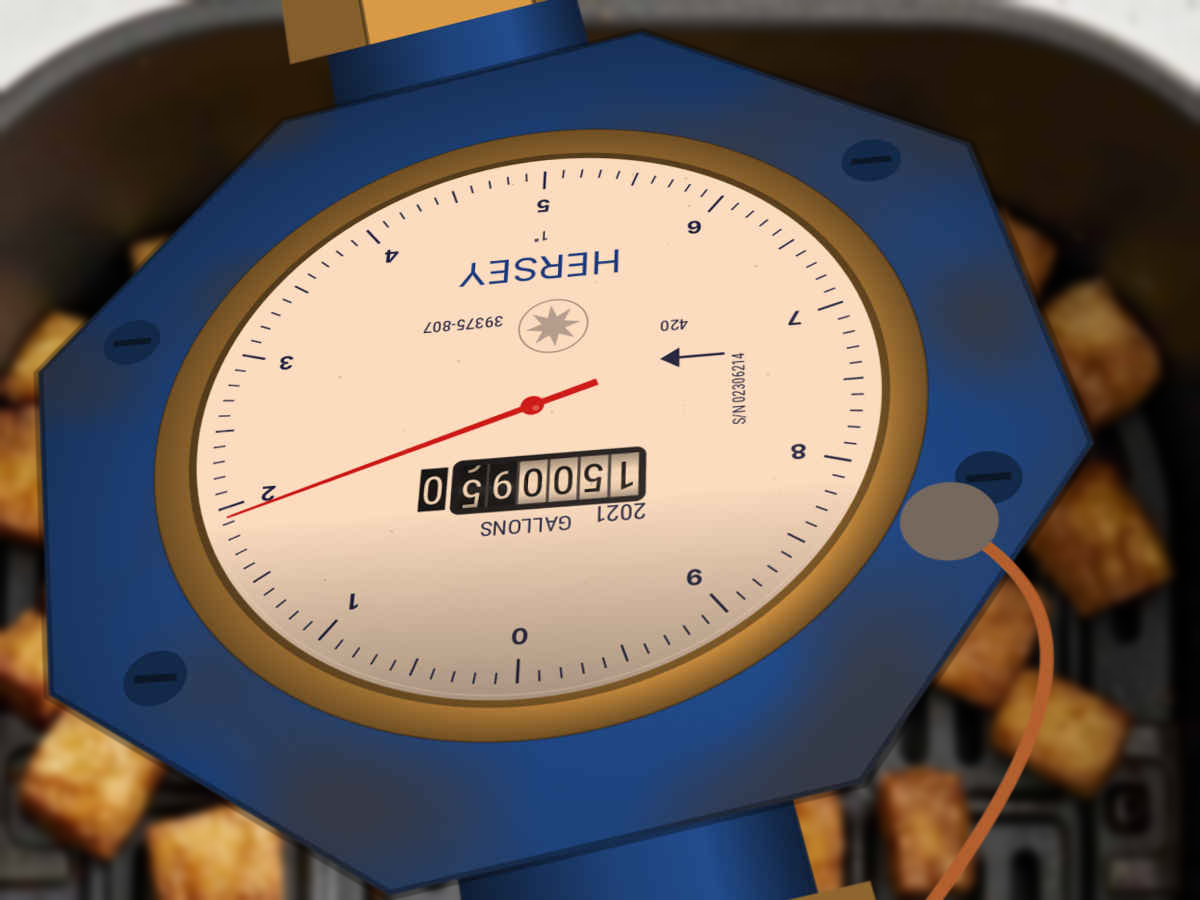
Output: 1500951.9 gal
